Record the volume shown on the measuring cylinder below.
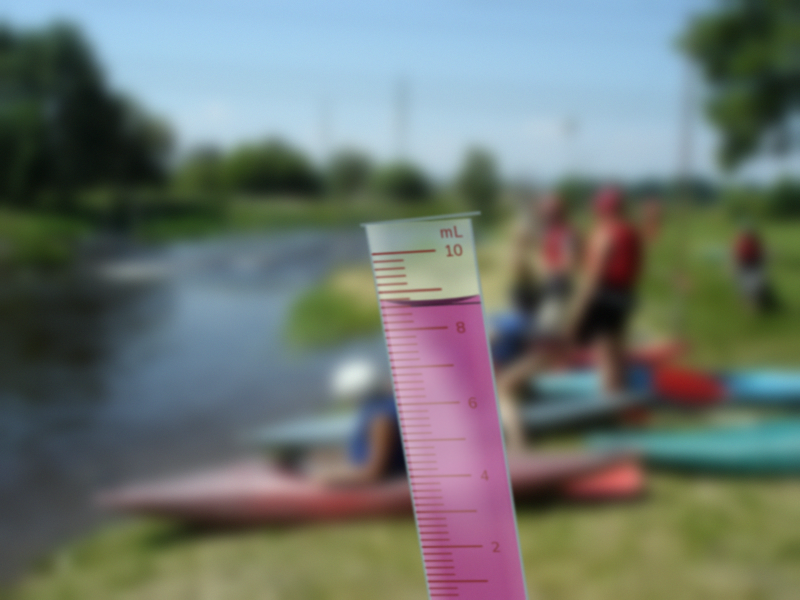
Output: 8.6 mL
